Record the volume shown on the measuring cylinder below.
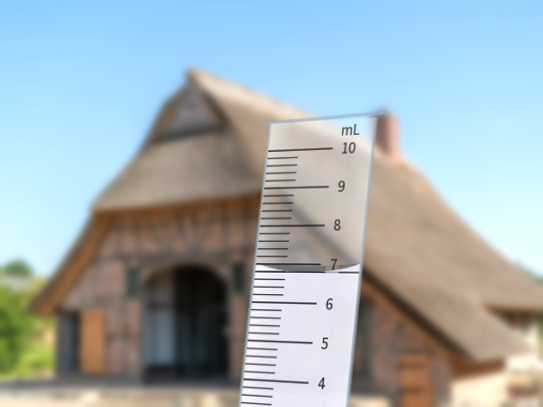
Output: 6.8 mL
